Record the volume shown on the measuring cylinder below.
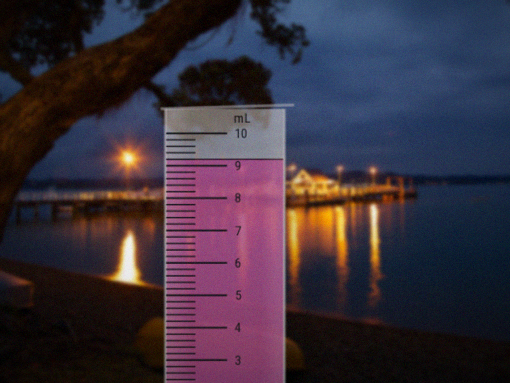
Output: 9.2 mL
